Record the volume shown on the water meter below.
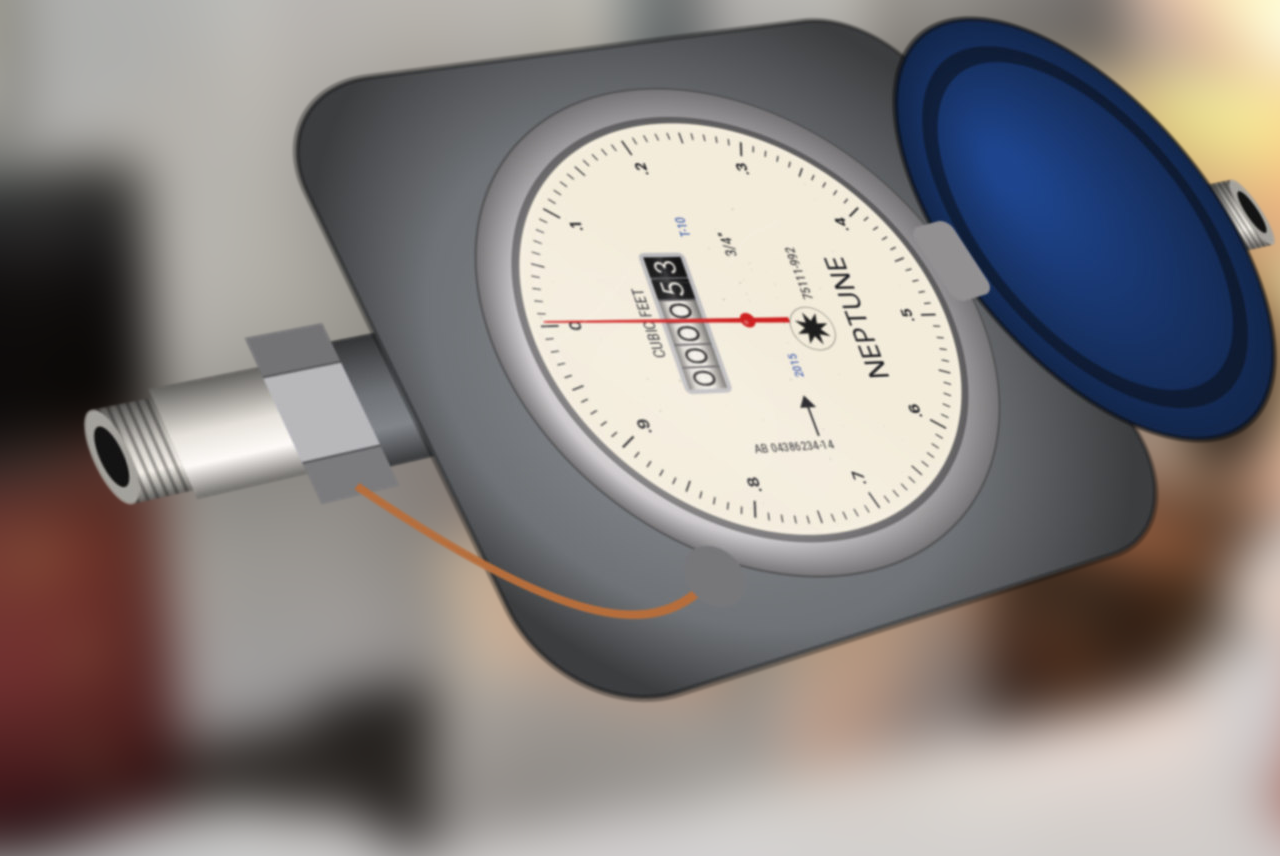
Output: 53.00 ft³
